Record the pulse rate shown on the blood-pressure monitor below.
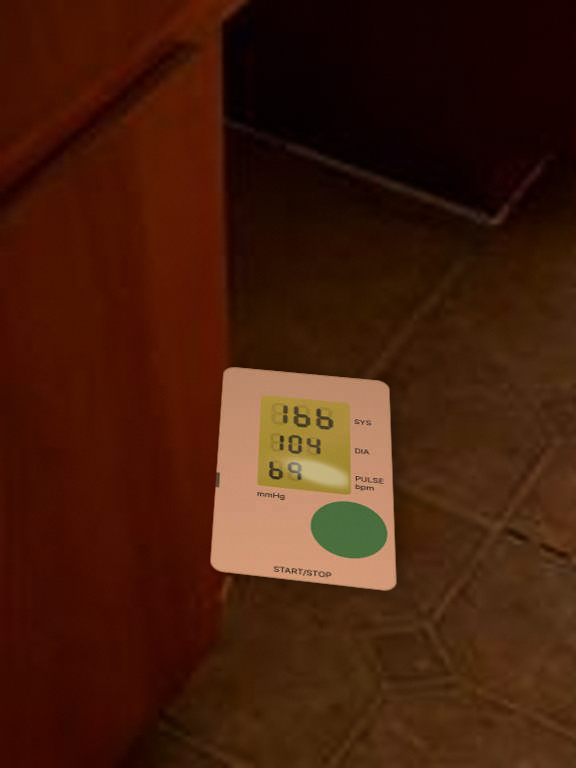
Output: 69 bpm
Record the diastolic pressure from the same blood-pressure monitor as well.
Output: 104 mmHg
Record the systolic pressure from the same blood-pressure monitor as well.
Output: 166 mmHg
